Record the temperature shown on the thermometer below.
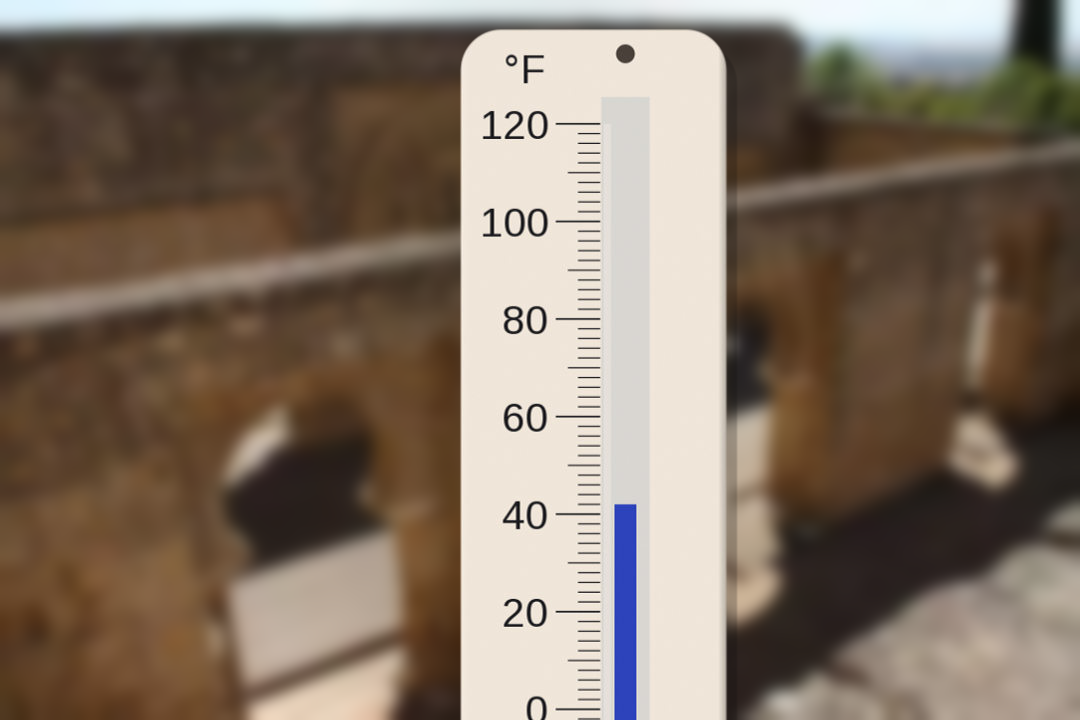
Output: 42 °F
